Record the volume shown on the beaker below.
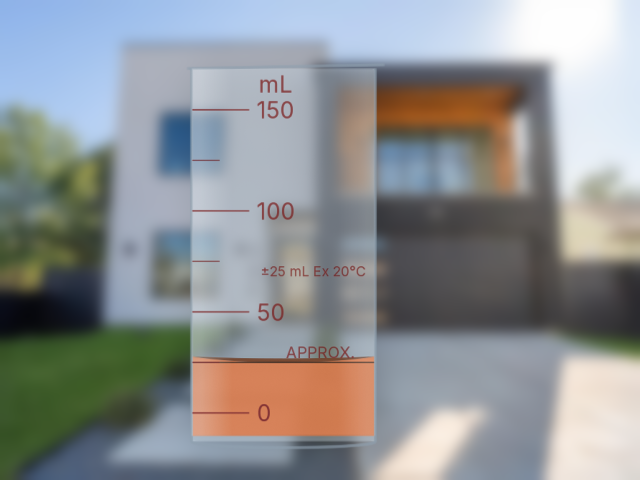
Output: 25 mL
